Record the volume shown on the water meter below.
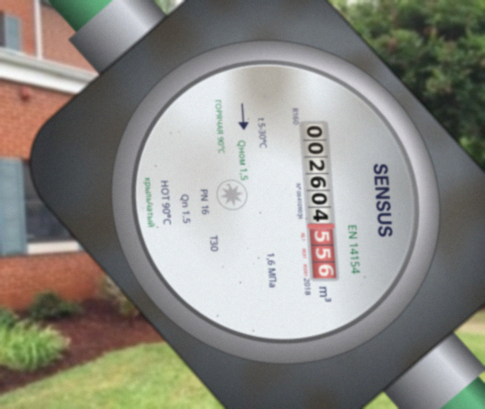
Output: 2604.556 m³
